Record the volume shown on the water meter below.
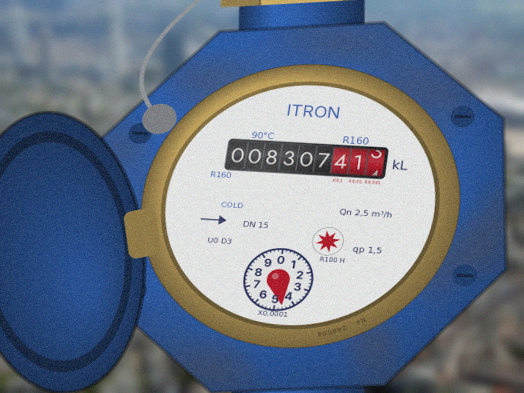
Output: 8307.4134 kL
